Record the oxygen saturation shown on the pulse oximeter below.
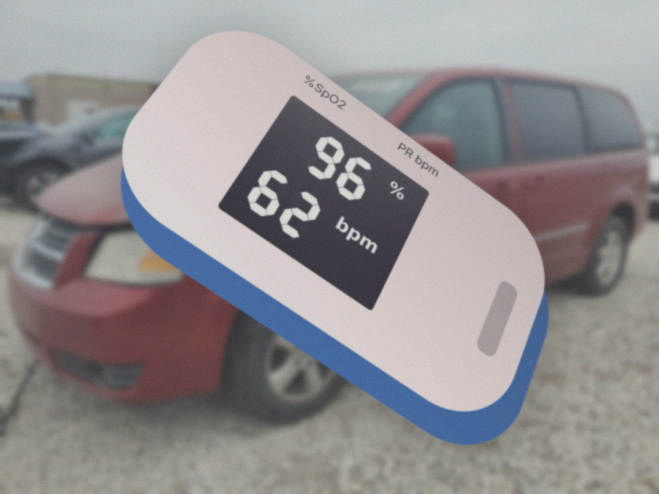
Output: 96 %
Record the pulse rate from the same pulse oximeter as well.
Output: 62 bpm
